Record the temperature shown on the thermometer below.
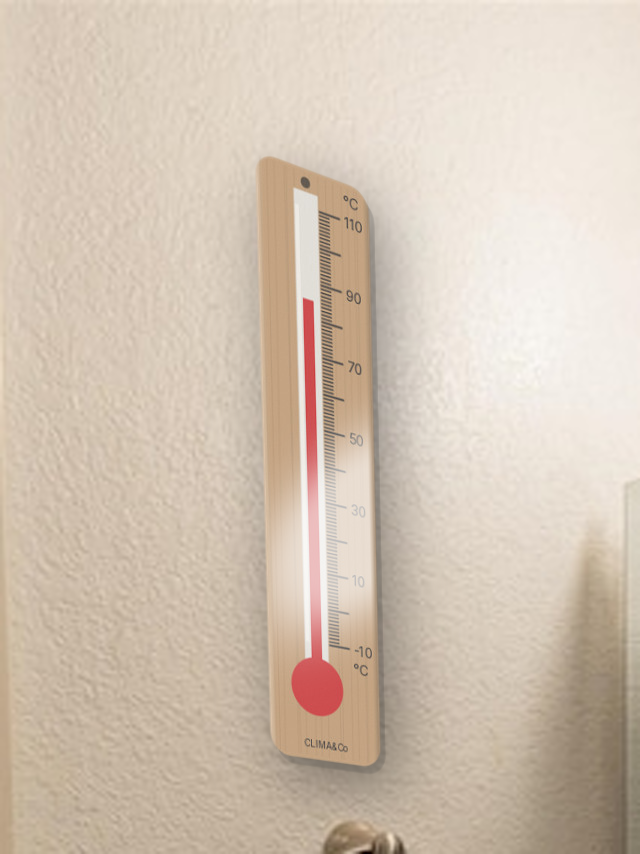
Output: 85 °C
